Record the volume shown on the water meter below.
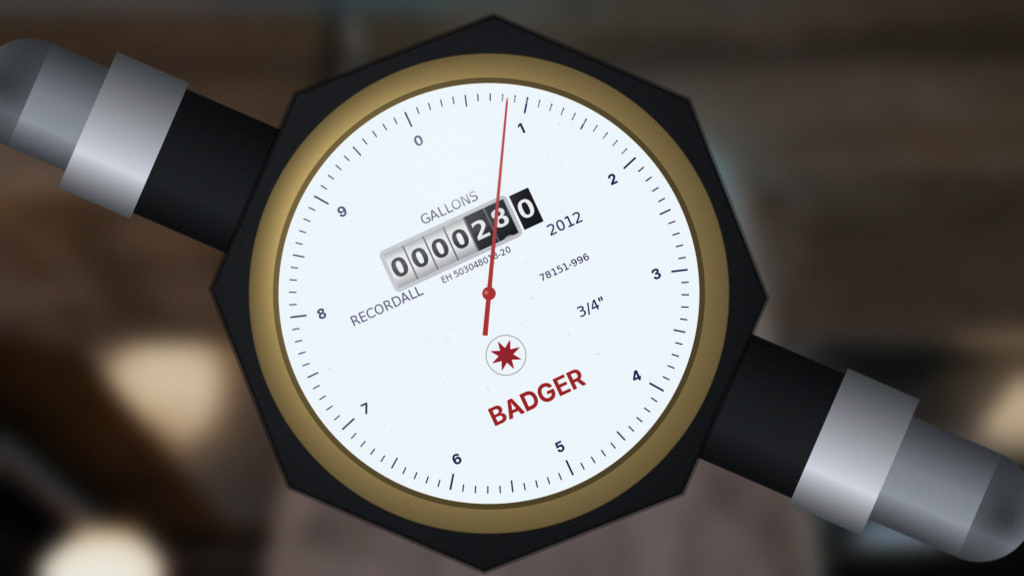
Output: 280.8 gal
